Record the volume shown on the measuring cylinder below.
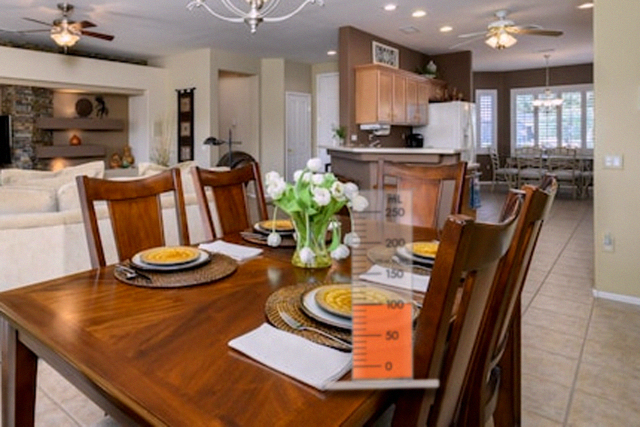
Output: 100 mL
